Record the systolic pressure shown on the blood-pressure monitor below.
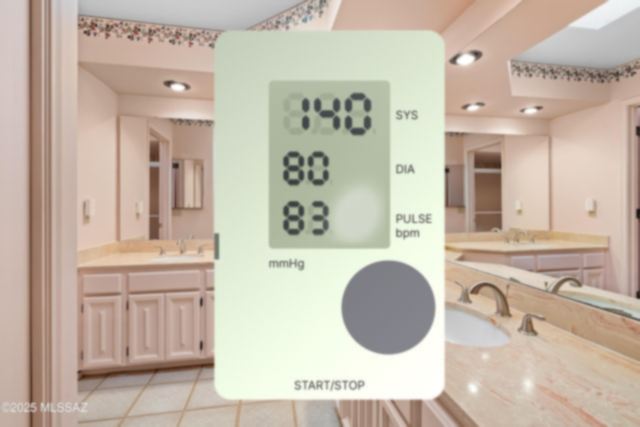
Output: 140 mmHg
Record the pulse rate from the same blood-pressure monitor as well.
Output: 83 bpm
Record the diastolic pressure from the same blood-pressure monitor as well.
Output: 80 mmHg
